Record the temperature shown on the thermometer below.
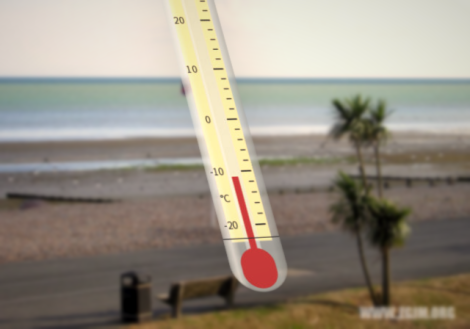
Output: -11 °C
